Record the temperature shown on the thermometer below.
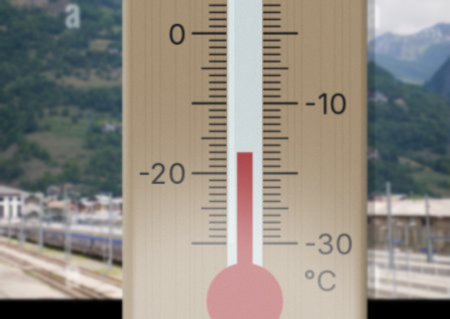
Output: -17 °C
